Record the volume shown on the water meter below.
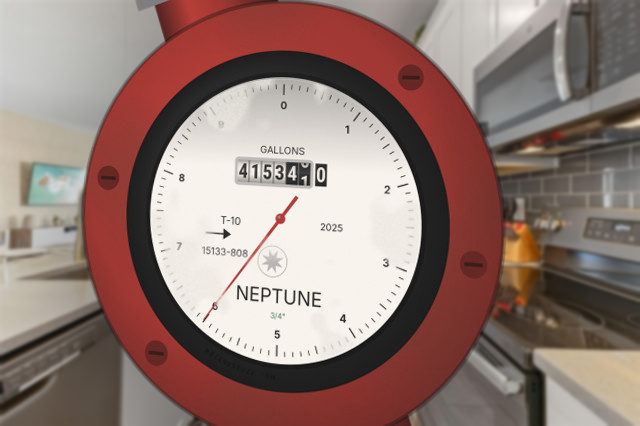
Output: 4153406.0 gal
